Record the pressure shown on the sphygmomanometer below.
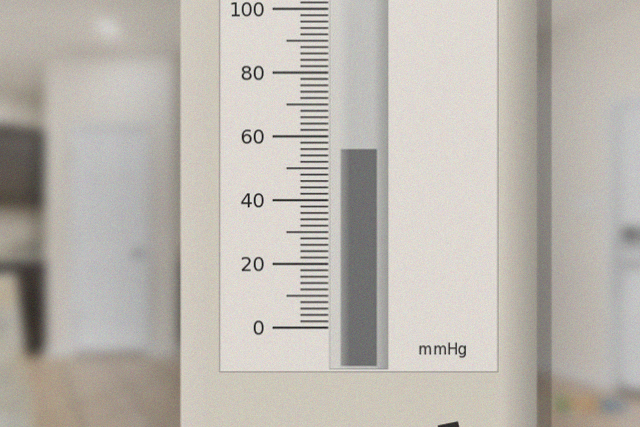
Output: 56 mmHg
